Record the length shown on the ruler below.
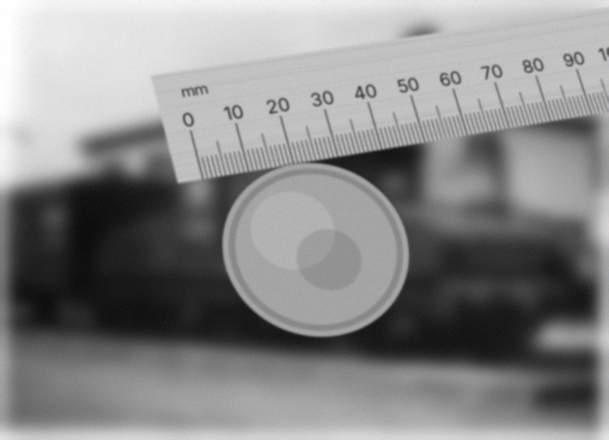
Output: 40 mm
